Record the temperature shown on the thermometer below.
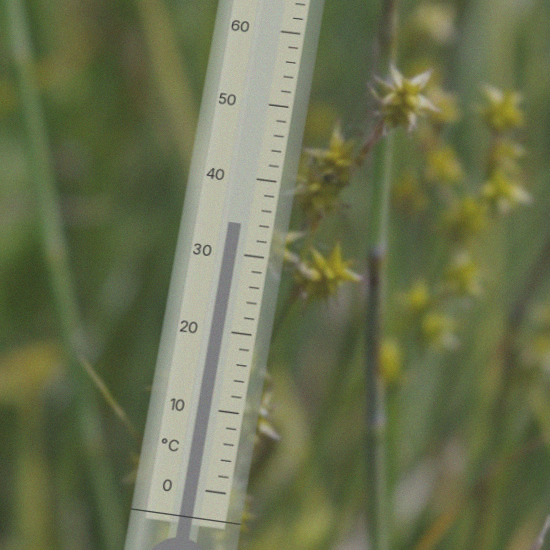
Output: 34 °C
